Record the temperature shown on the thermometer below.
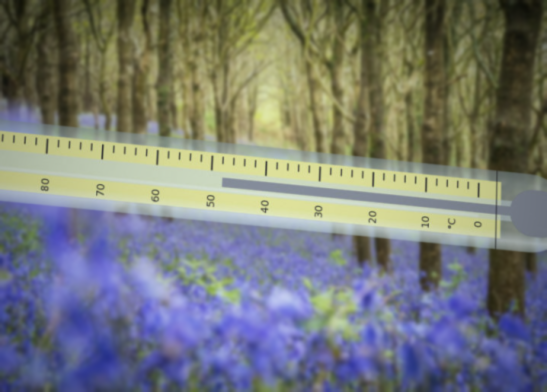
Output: 48 °C
